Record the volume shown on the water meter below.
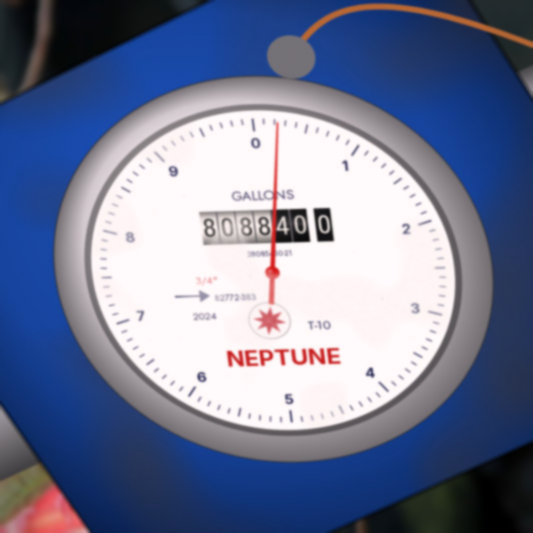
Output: 8088400.2 gal
